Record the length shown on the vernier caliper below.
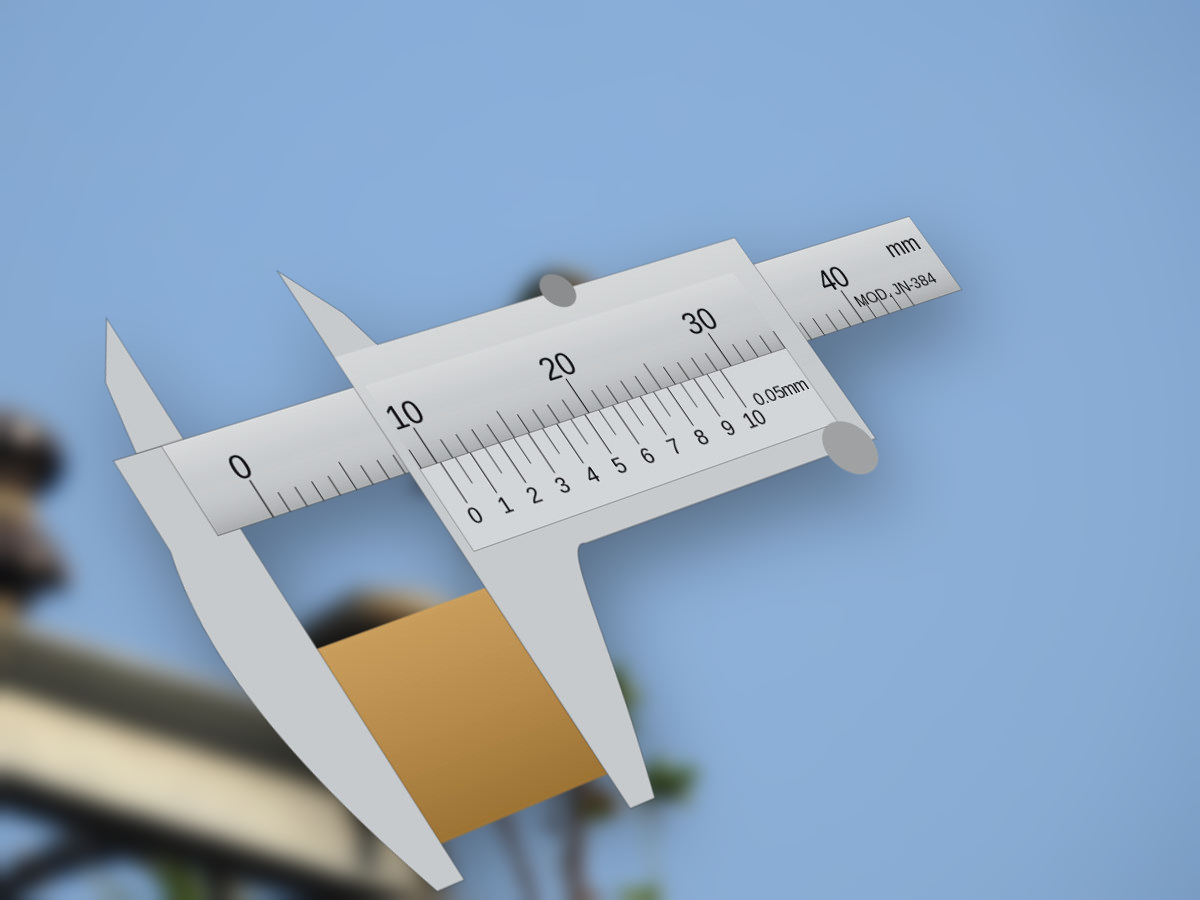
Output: 10.2 mm
